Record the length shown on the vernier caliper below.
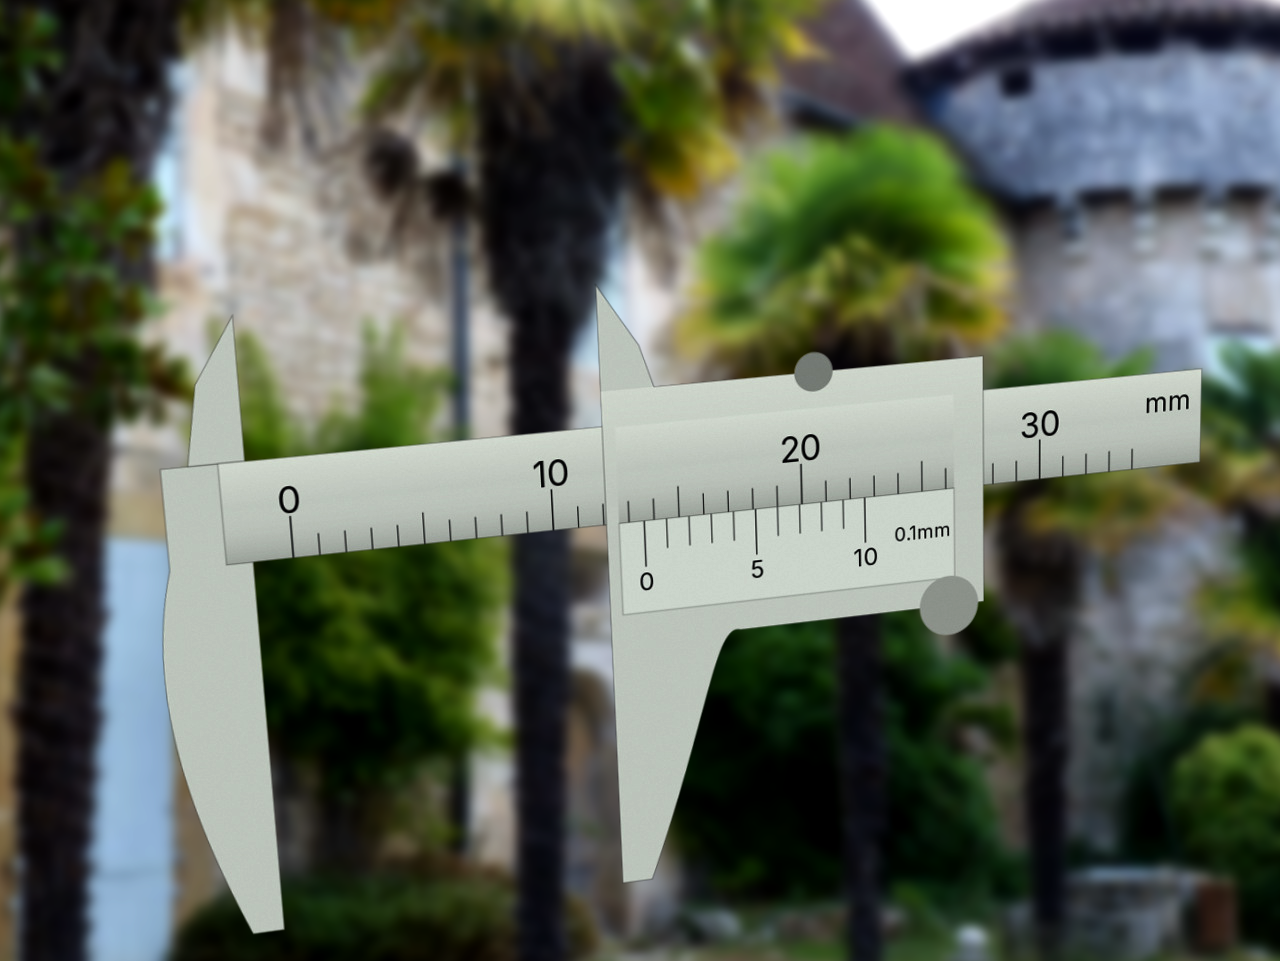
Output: 13.6 mm
